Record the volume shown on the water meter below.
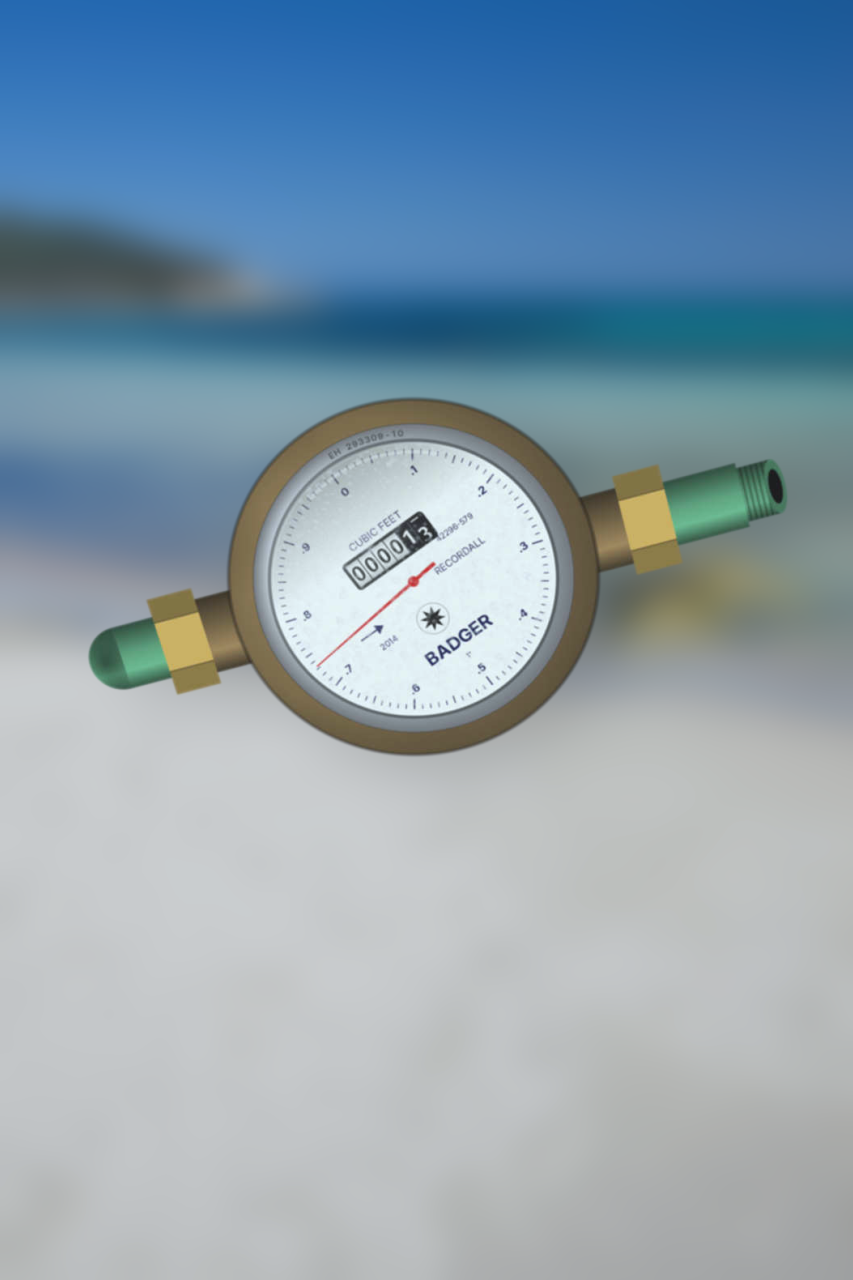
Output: 12.73 ft³
